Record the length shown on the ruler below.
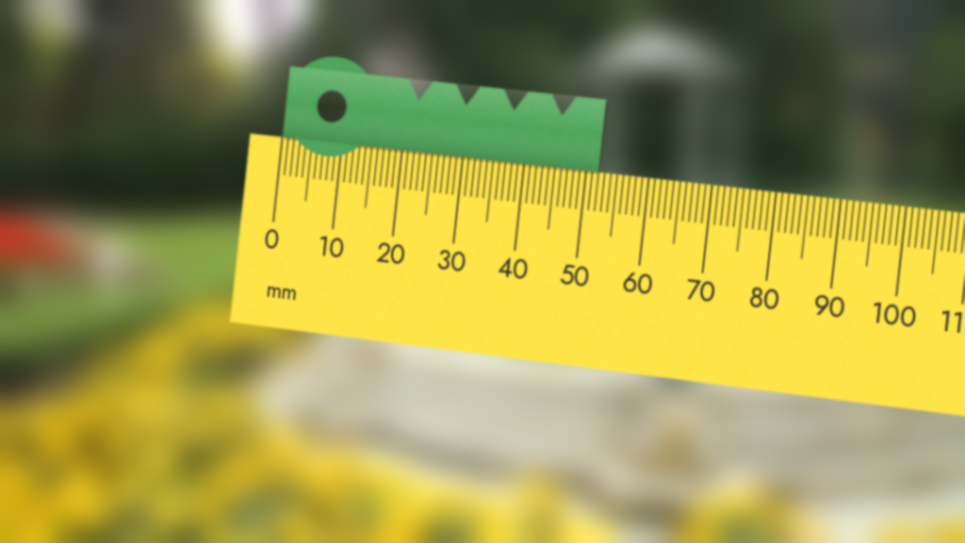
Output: 52 mm
